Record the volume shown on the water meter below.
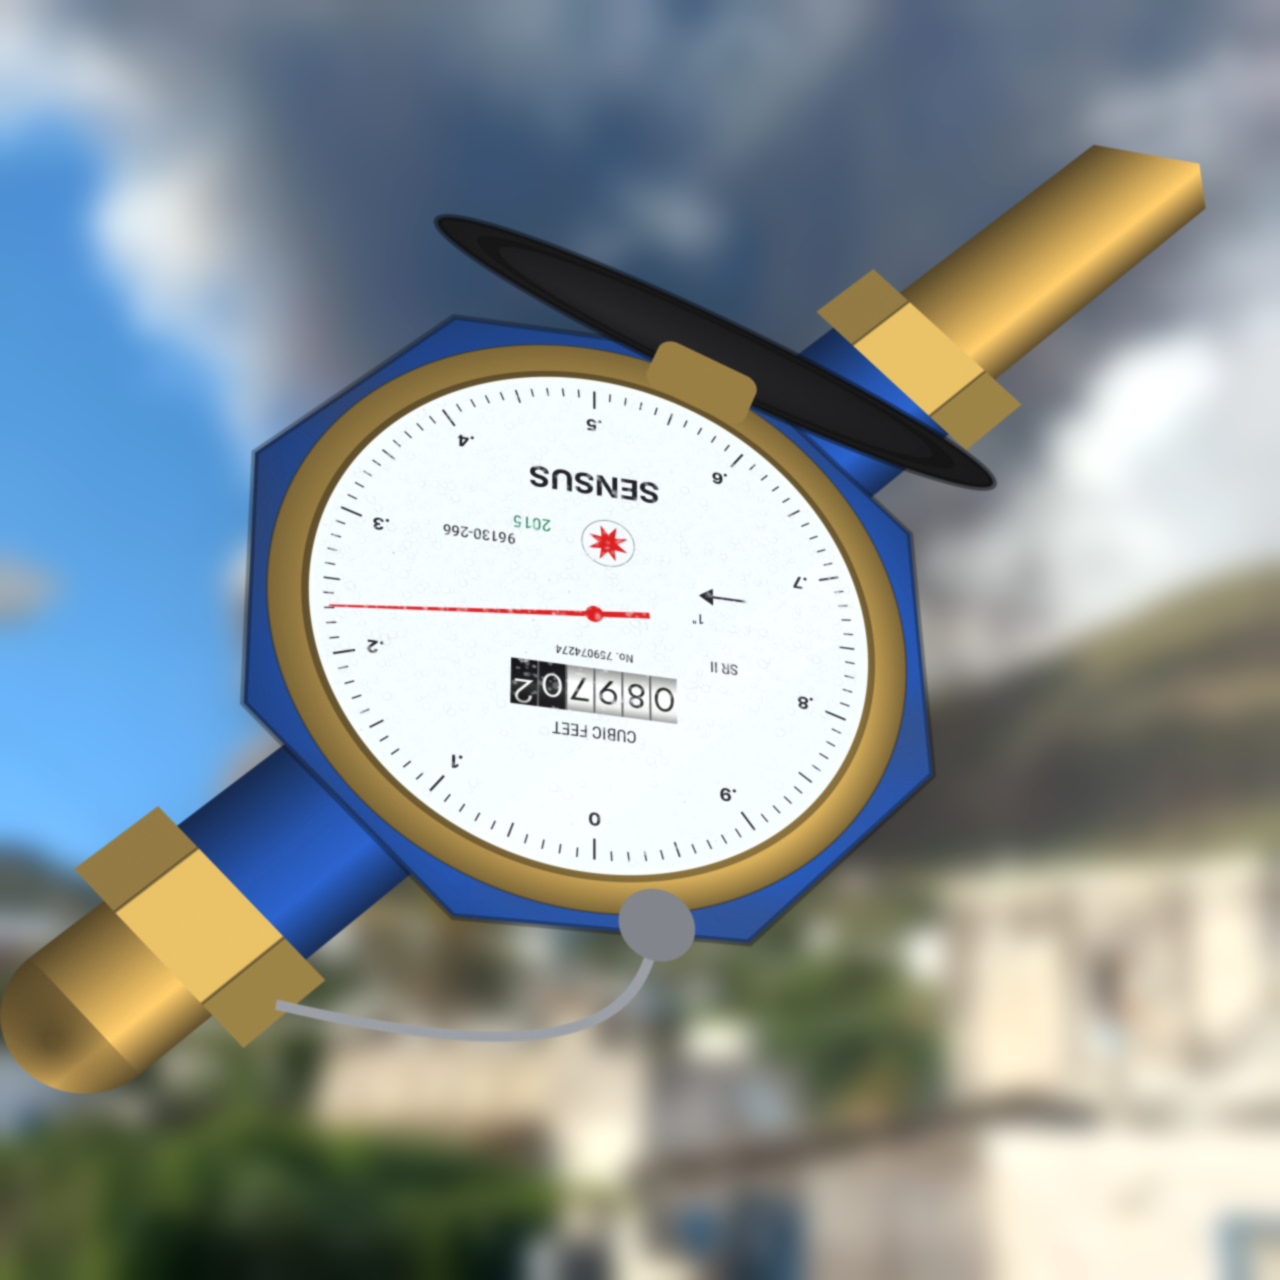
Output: 89702.23 ft³
